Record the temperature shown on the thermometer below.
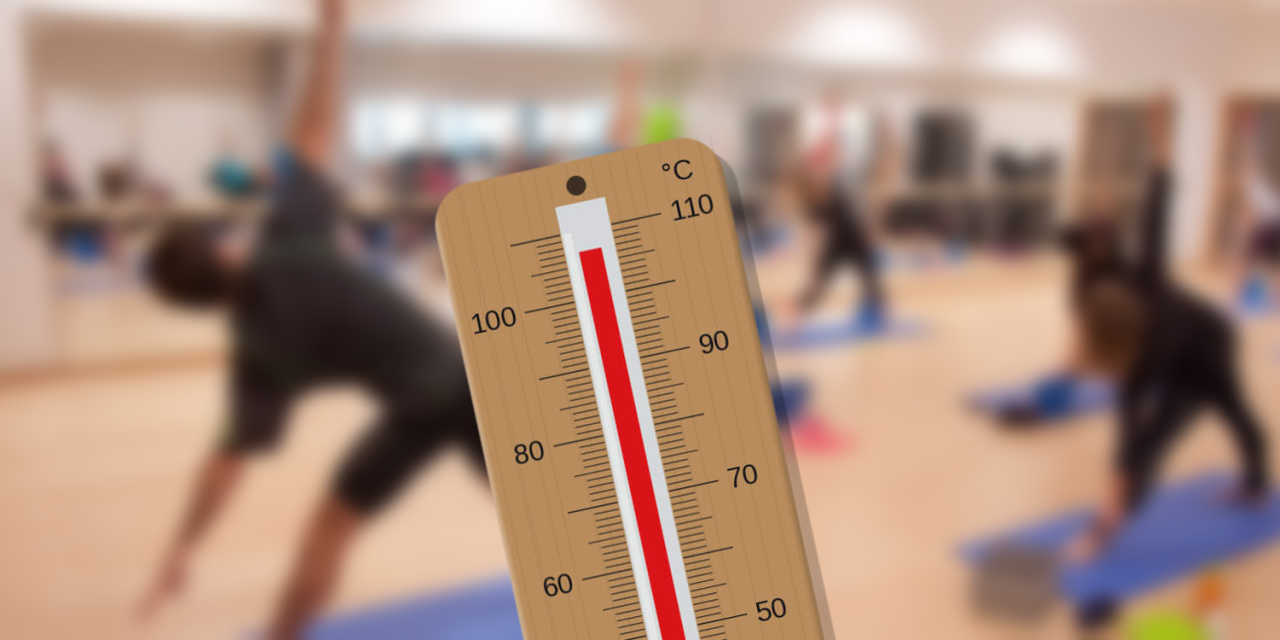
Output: 107 °C
